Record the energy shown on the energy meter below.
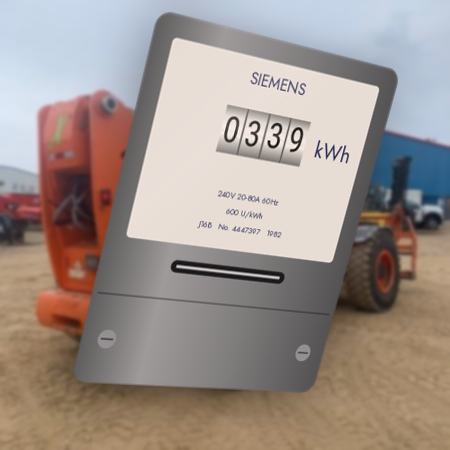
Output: 339 kWh
